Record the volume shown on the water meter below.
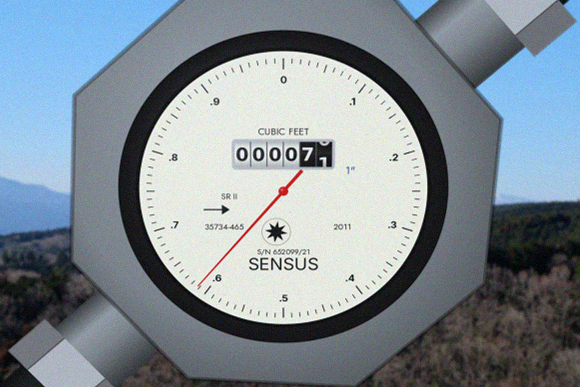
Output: 70.61 ft³
